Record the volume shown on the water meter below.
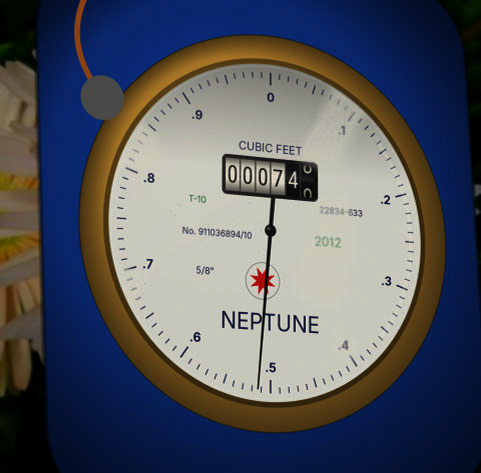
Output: 748.51 ft³
